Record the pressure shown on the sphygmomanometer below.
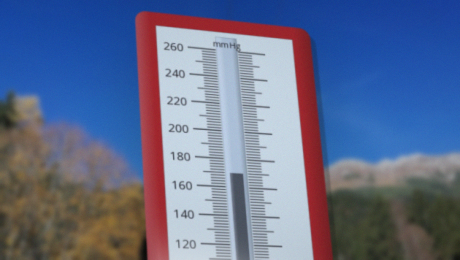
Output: 170 mmHg
